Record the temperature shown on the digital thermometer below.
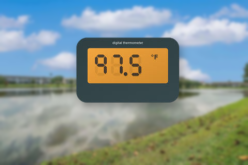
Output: 97.5 °F
